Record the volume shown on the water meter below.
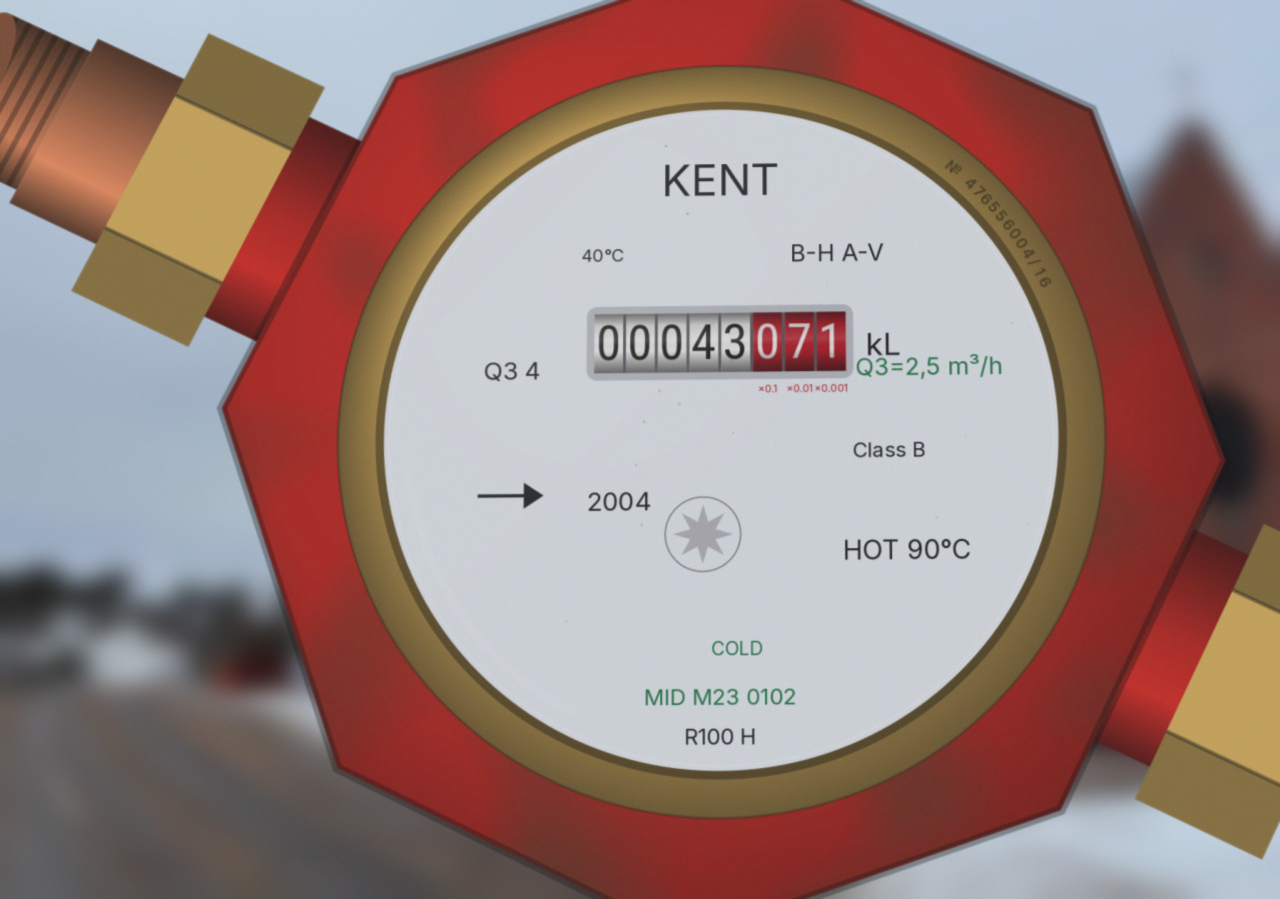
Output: 43.071 kL
